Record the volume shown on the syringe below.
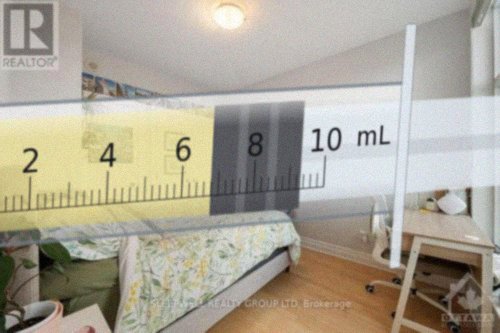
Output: 6.8 mL
